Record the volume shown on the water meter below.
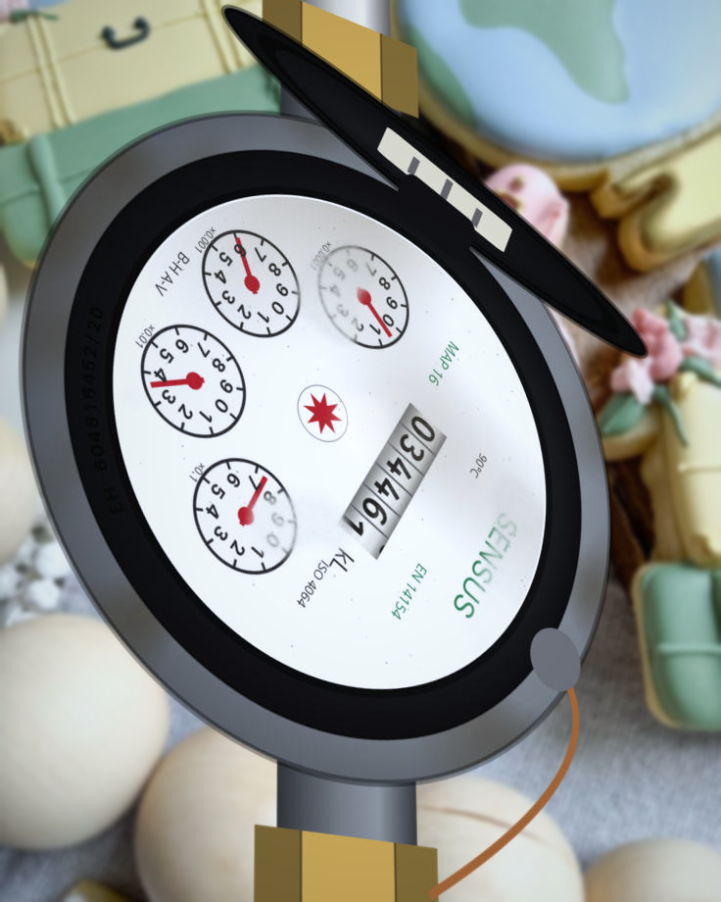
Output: 34460.7360 kL
